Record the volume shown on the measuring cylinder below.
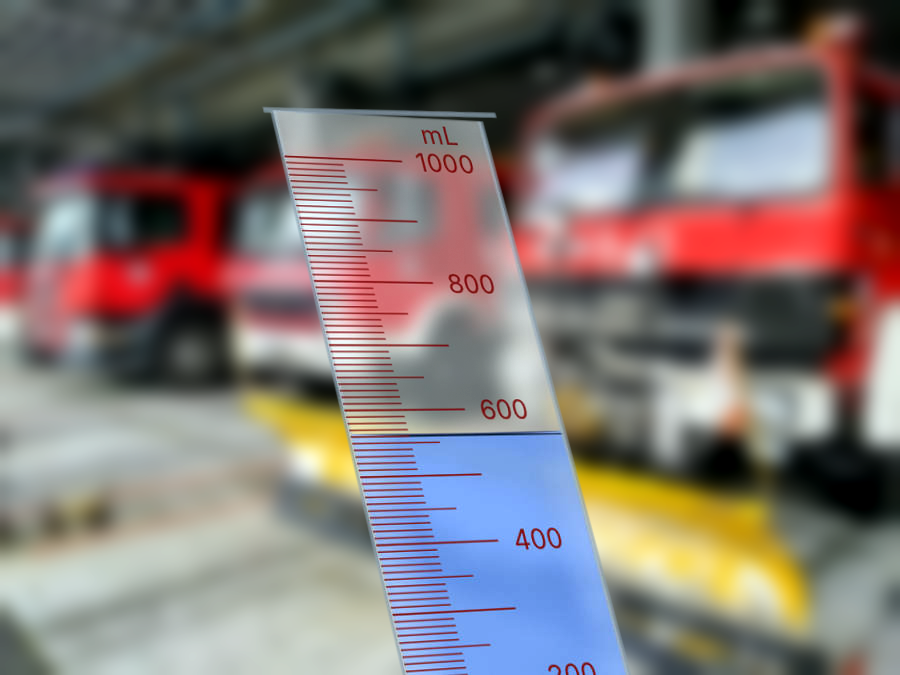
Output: 560 mL
